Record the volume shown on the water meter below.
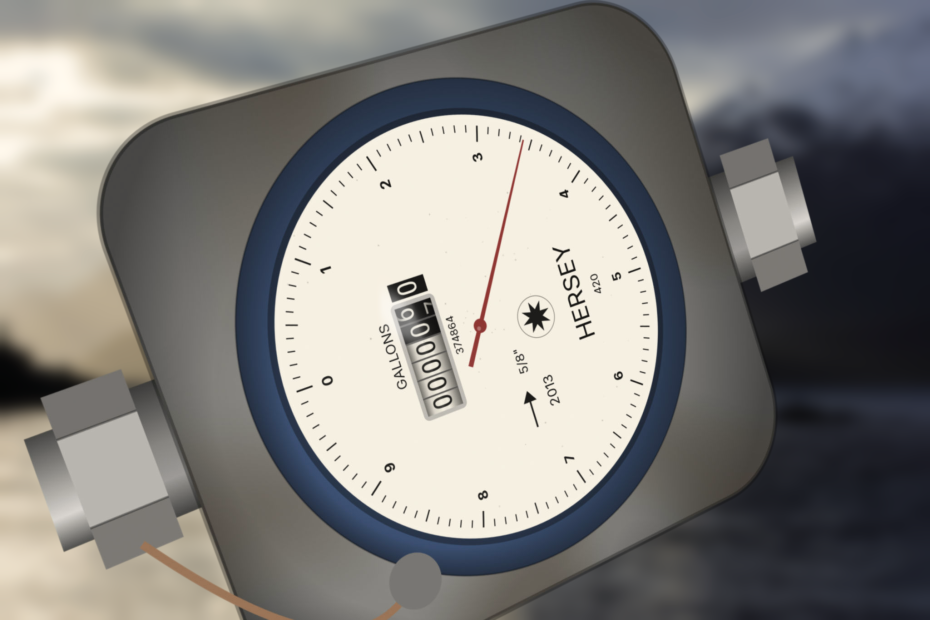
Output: 63.4 gal
